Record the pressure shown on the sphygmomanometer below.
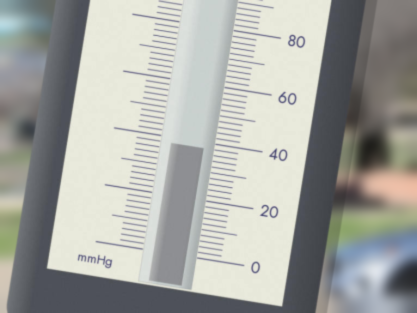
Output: 38 mmHg
